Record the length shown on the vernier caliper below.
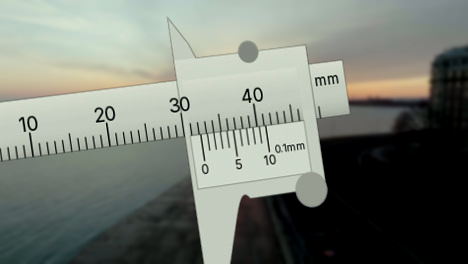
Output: 32.2 mm
